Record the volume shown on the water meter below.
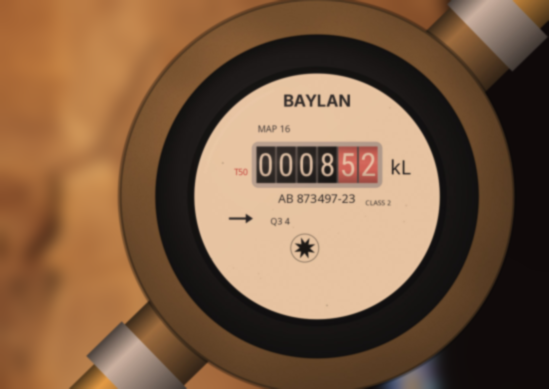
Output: 8.52 kL
